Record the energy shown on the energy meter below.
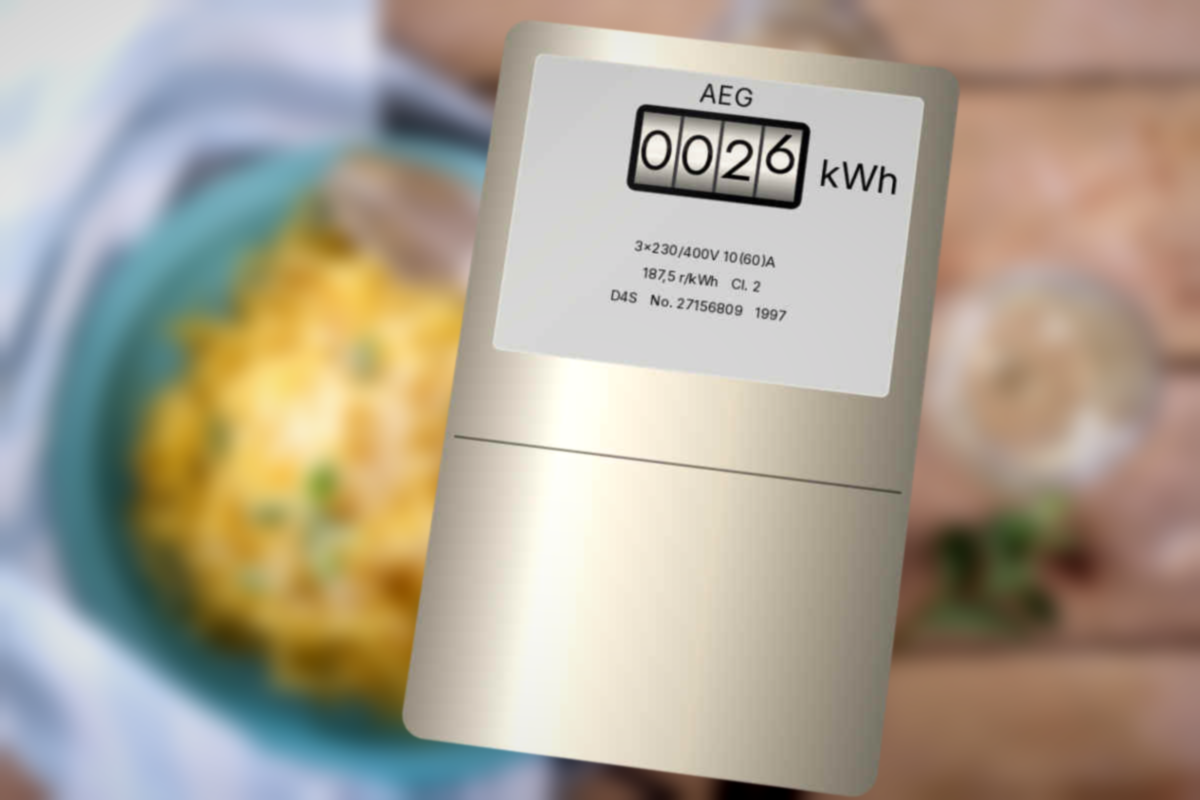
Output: 26 kWh
